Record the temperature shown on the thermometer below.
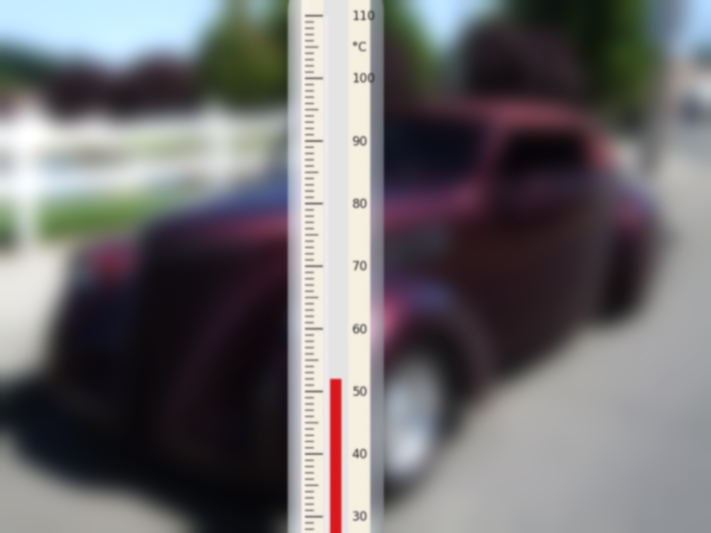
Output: 52 °C
